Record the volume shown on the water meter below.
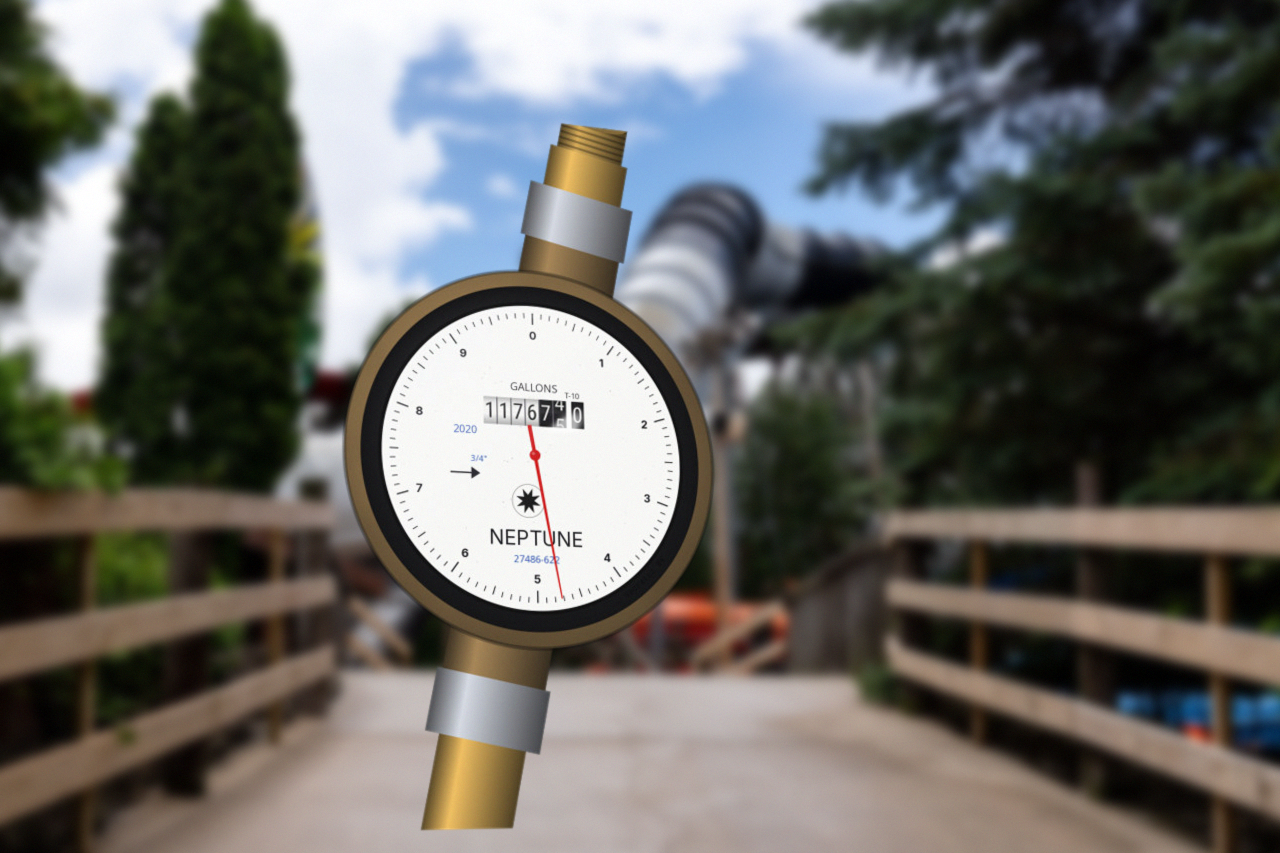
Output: 1176744.7 gal
